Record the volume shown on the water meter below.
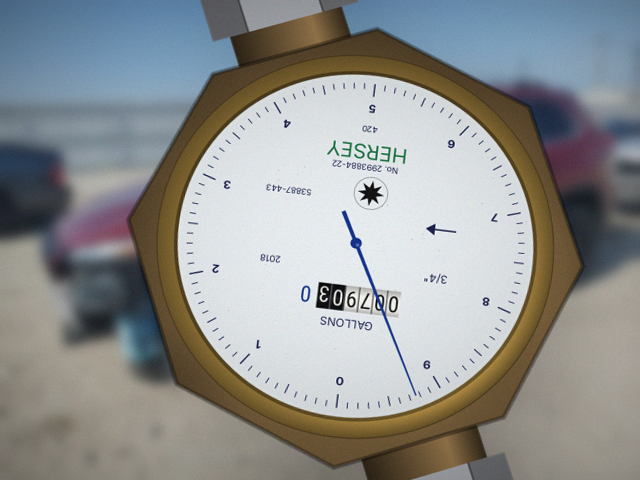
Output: 79029.2 gal
